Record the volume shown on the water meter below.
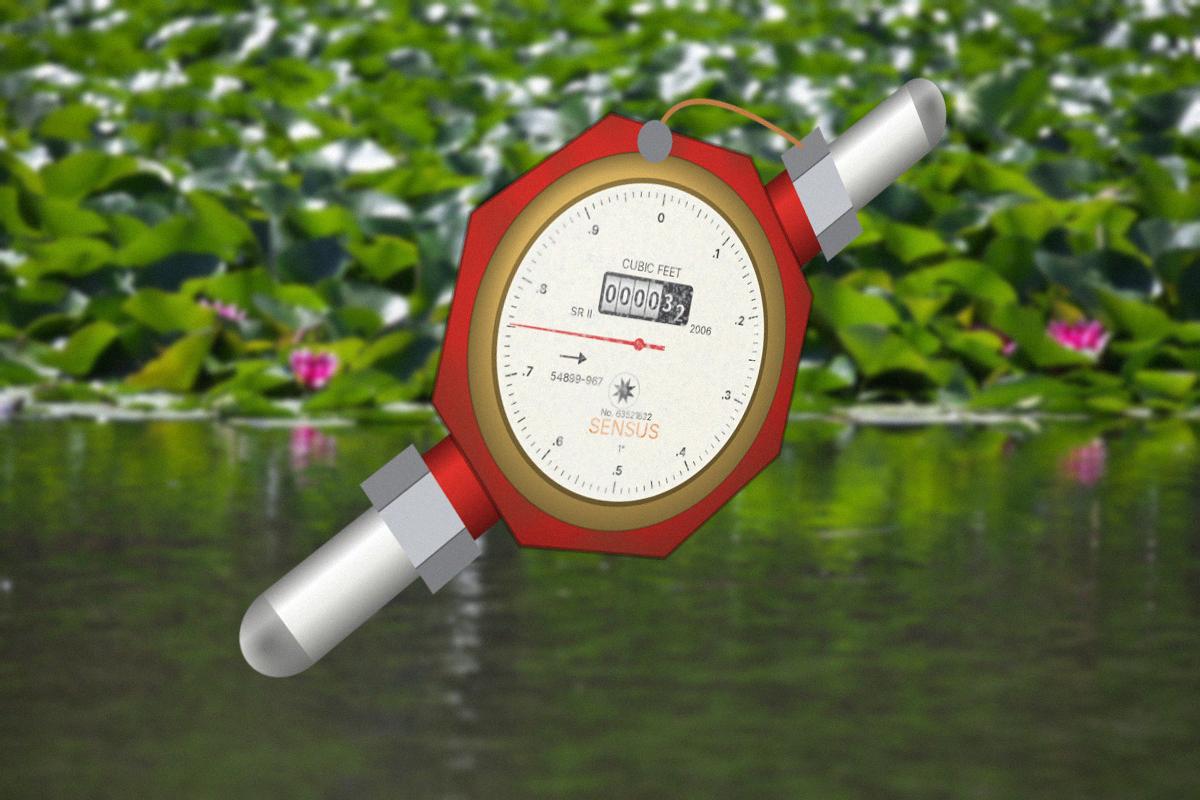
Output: 31.75 ft³
